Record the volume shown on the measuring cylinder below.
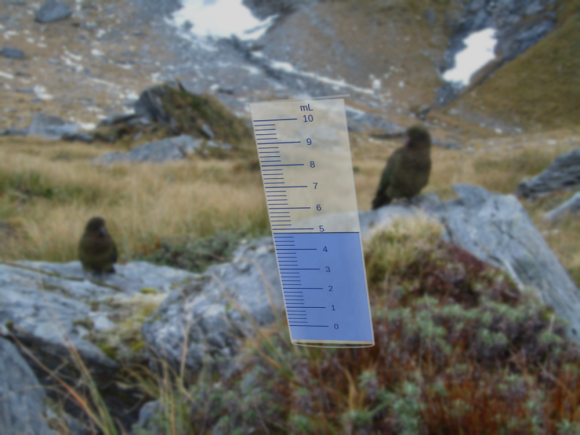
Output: 4.8 mL
